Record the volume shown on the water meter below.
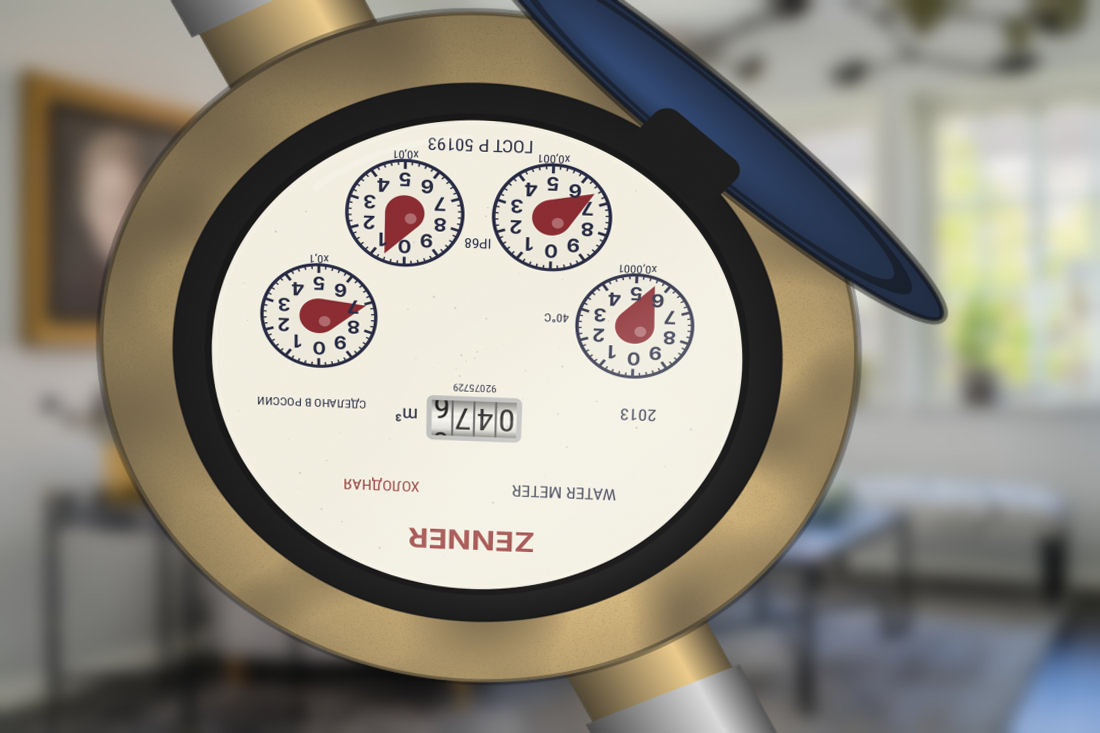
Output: 475.7065 m³
